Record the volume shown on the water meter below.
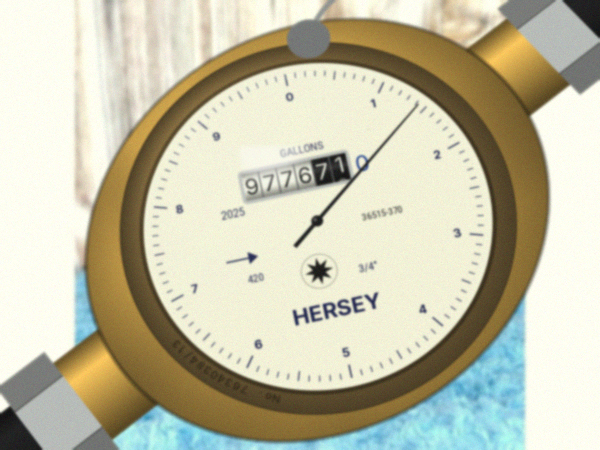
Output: 9776711.4 gal
